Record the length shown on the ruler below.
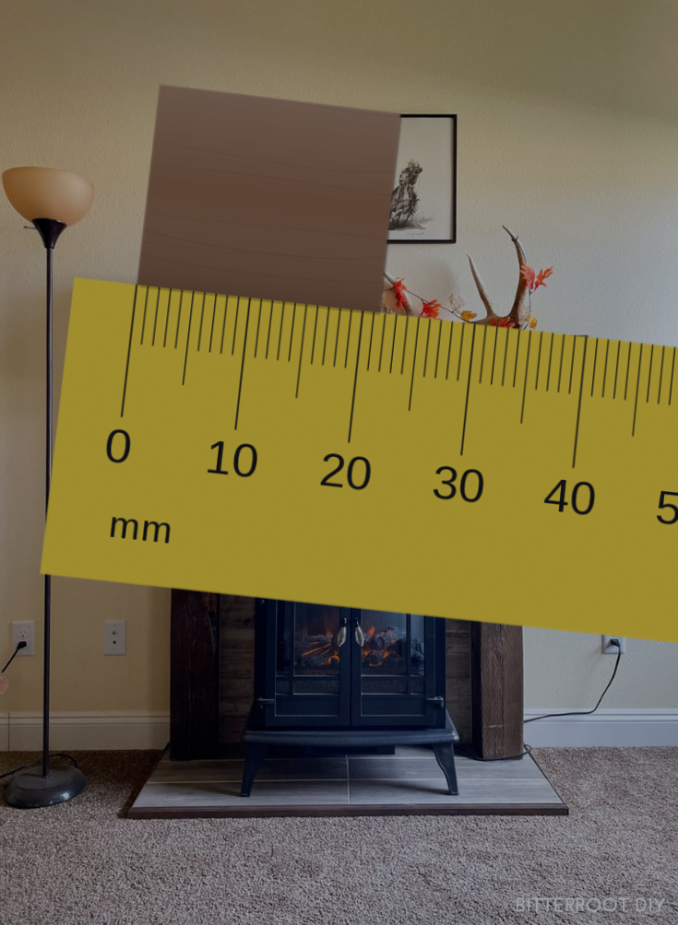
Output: 21.5 mm
